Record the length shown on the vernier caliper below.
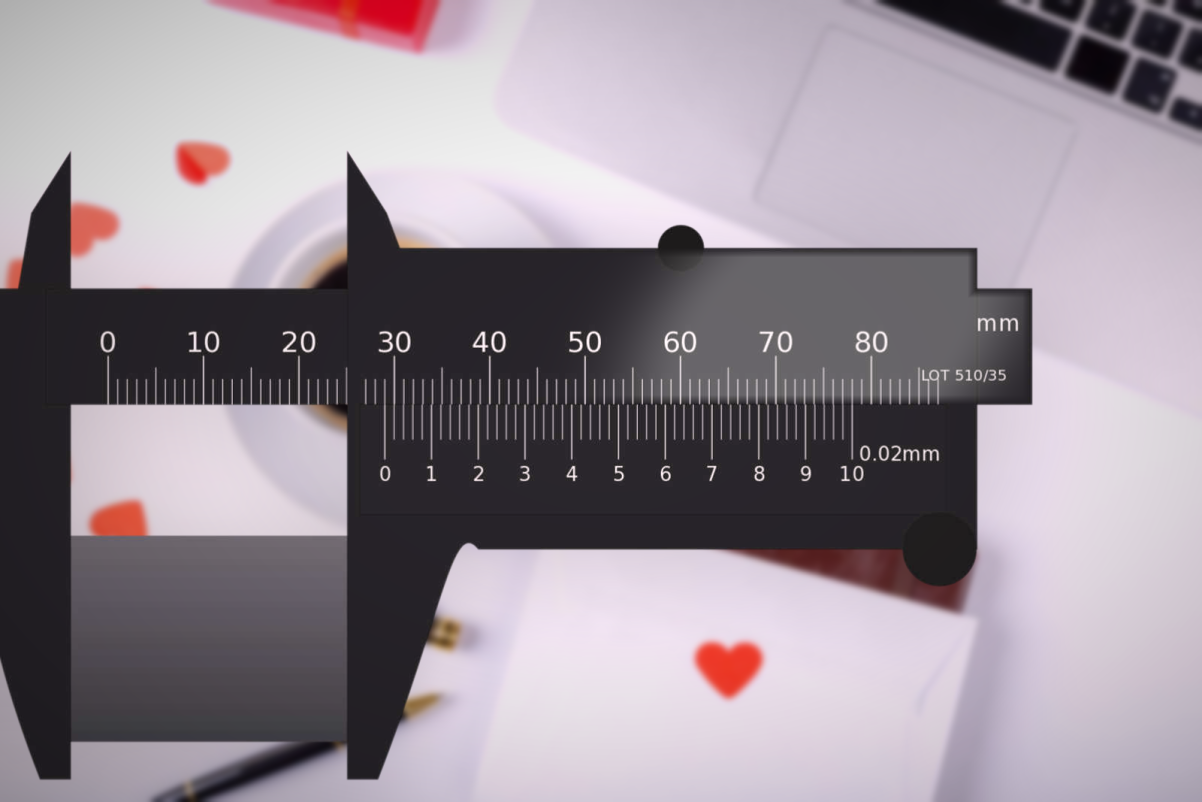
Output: 29.0 mm
